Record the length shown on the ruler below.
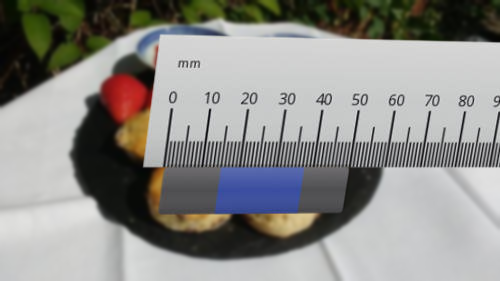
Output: 50 mm
